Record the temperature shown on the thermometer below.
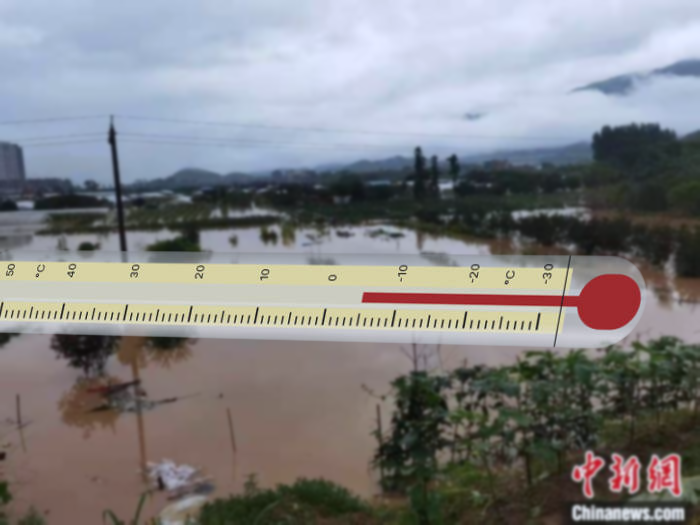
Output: -5 °C
